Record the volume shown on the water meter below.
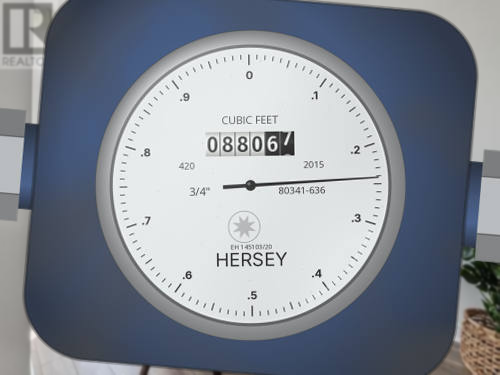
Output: 88067.24 ft³
